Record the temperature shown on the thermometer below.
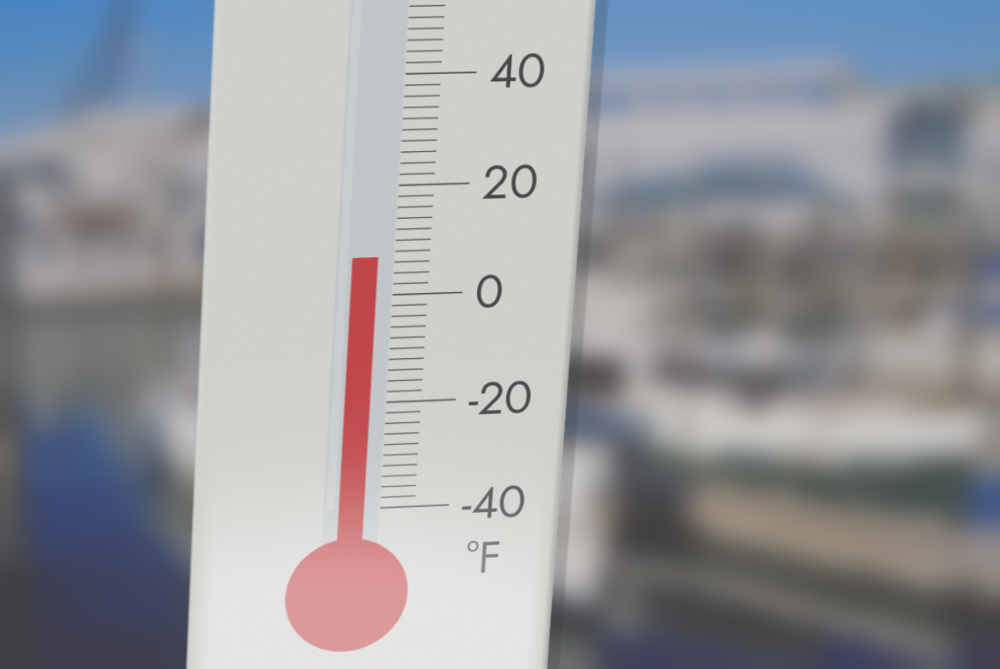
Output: 7 °F
